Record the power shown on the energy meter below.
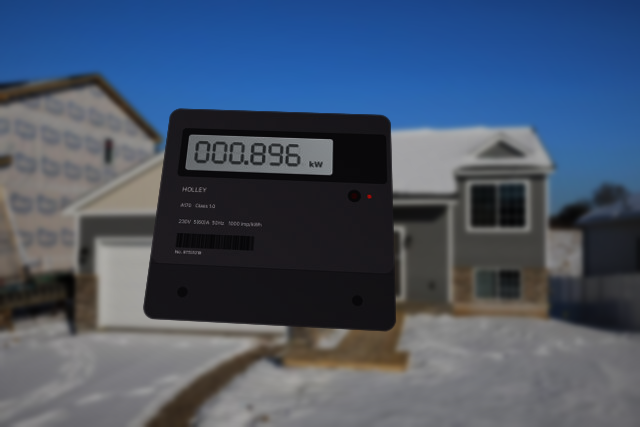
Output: 0.896 kW
